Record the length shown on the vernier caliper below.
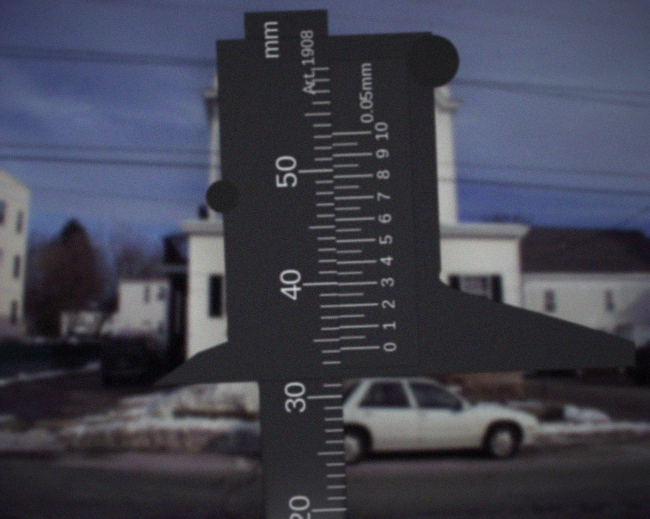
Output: 34.2 mm
